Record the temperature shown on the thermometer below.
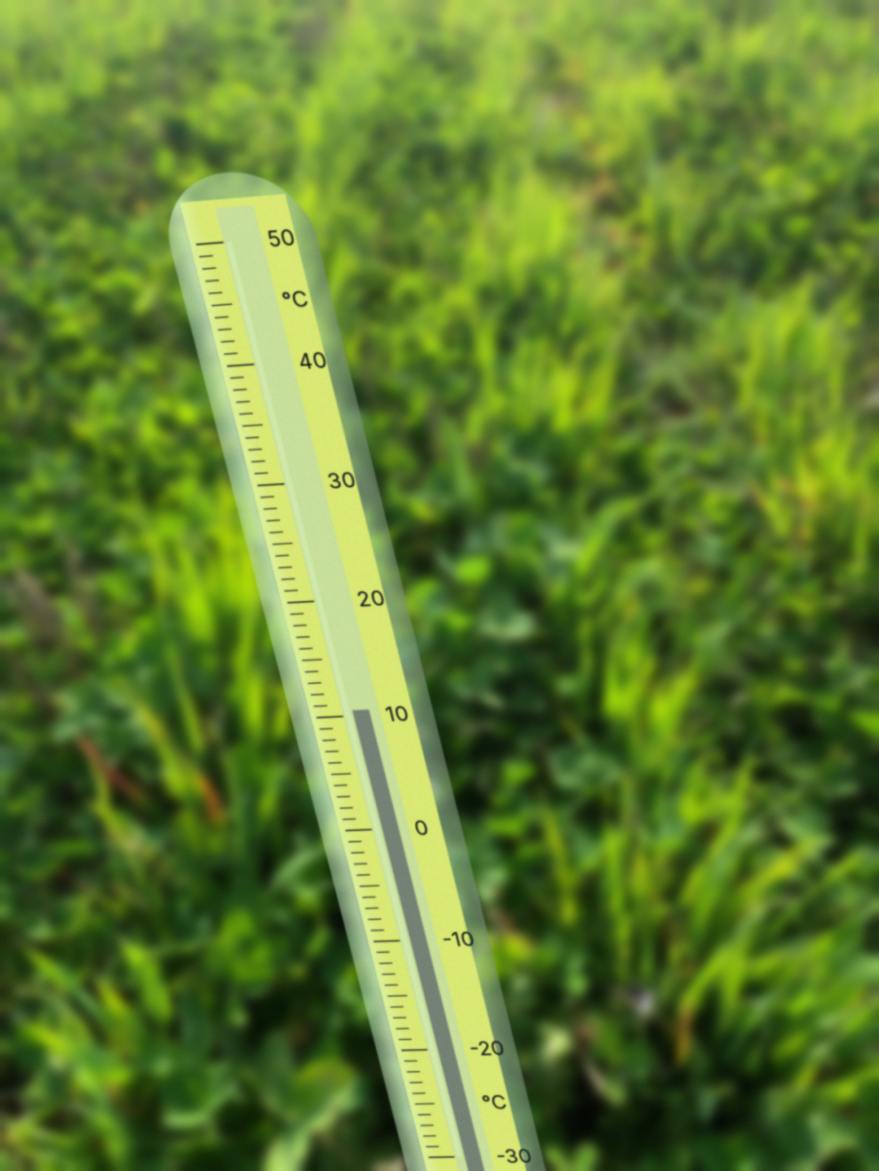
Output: 10.5 °C
